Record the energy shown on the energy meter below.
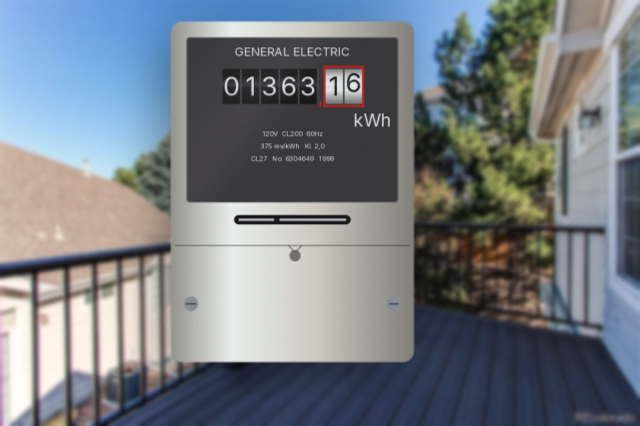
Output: 1363.16 kWh
